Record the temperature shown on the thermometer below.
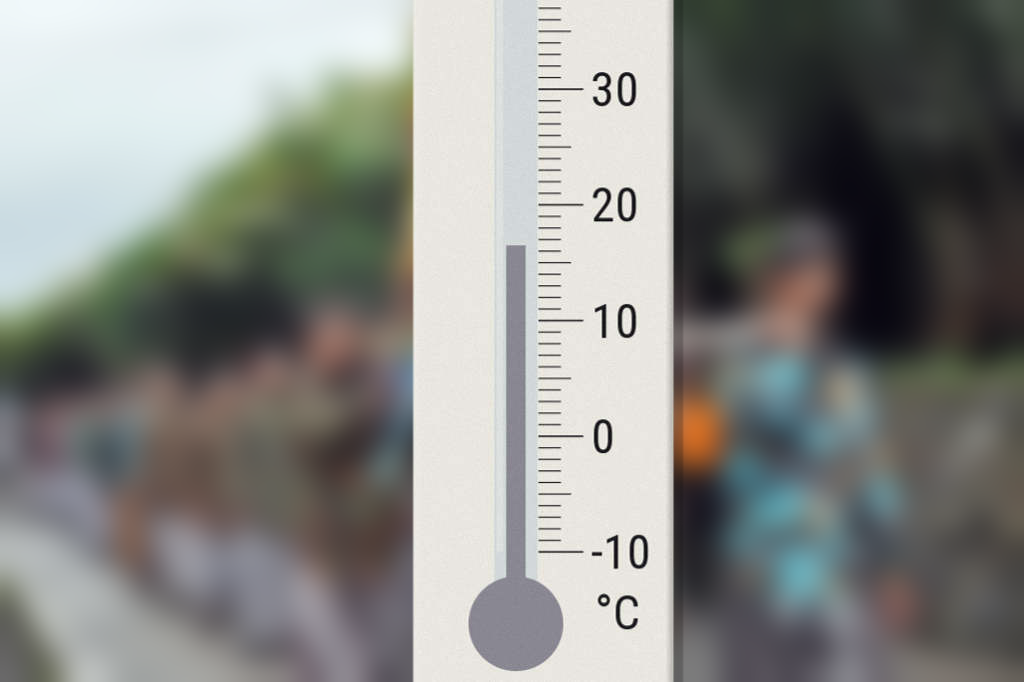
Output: 16.5 °C
